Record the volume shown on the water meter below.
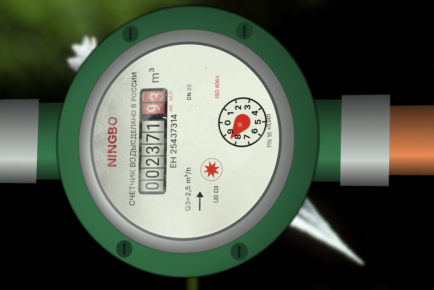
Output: 2371.928 m³
